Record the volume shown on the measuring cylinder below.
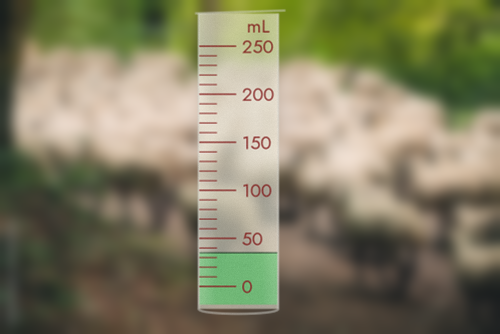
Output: 35 mL
